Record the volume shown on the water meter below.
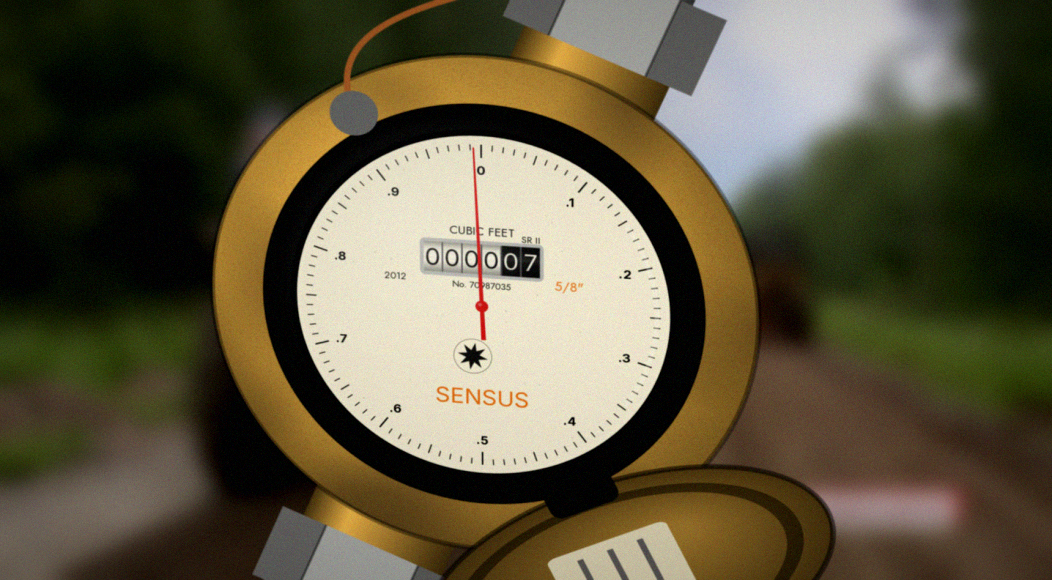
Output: 6.99 ft³
